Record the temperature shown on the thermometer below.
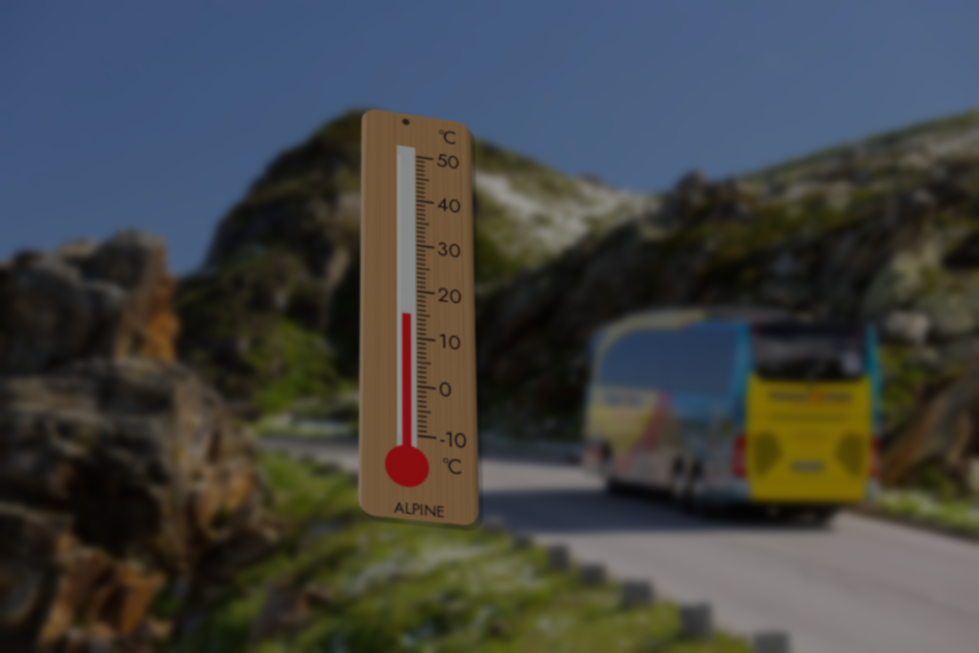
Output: 15 °C
